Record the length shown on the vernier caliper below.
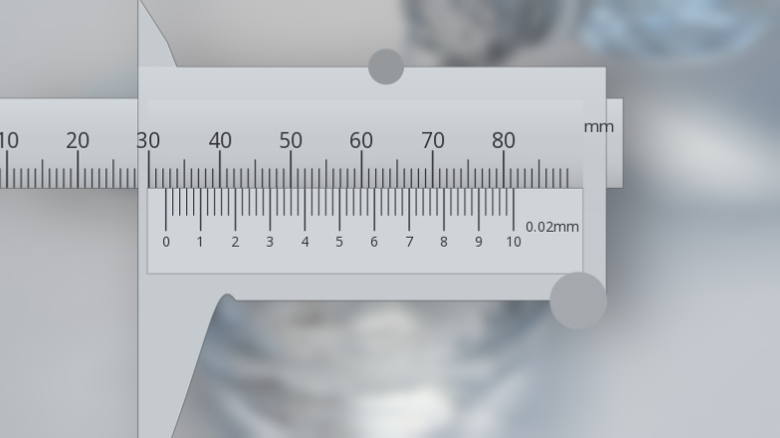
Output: 32.4 mm
